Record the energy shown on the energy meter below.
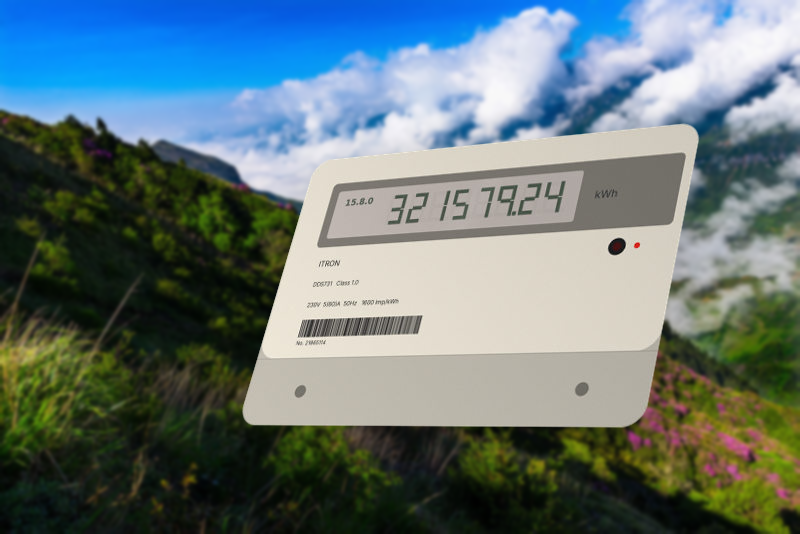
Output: 321579.24 kWh
